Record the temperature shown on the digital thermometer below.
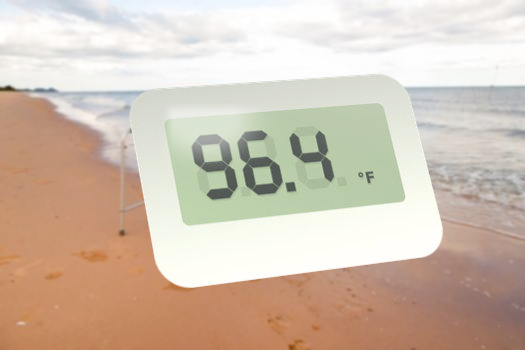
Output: 96.4 °F
